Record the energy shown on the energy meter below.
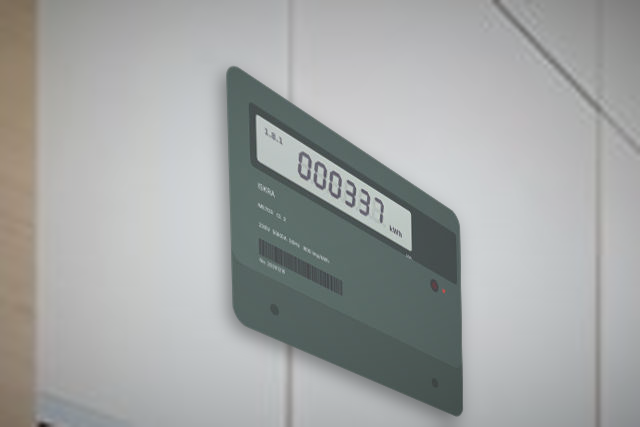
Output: 337 kWh
